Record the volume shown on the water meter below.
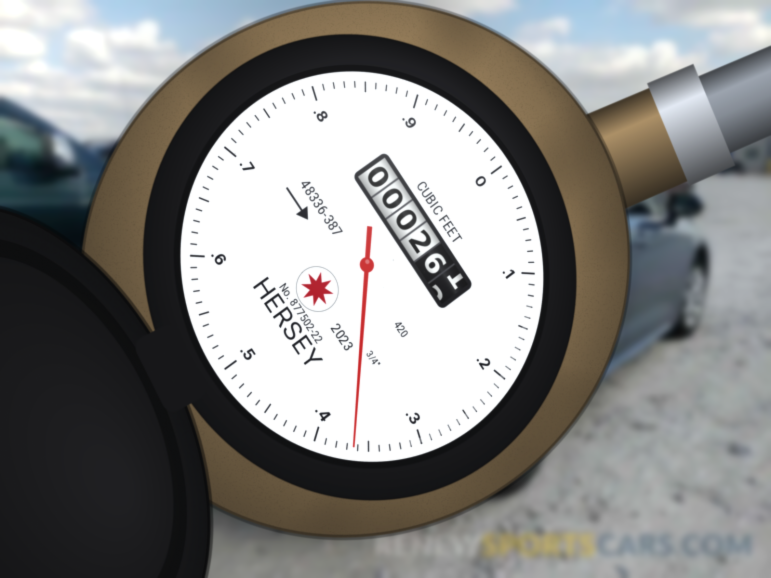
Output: 261.36 ft³
